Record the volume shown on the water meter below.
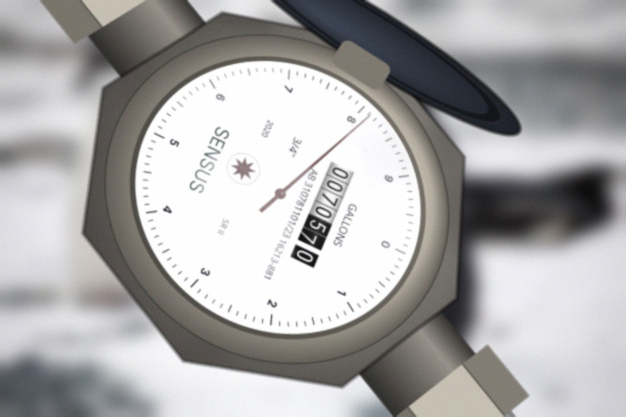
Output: 70568.1 gal
